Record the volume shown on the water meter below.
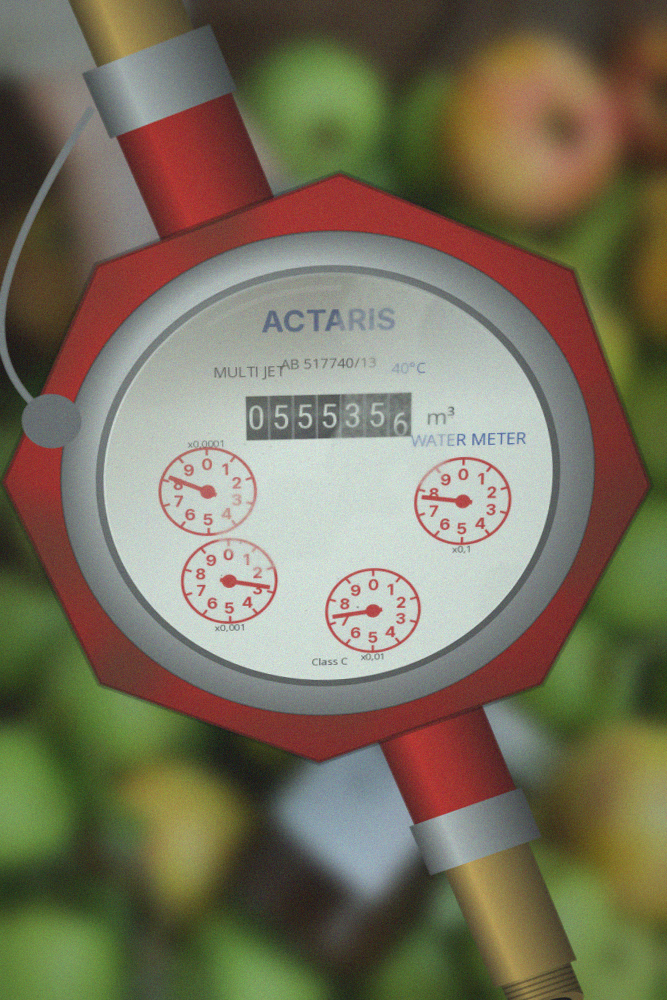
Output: 555355.7728 m³
